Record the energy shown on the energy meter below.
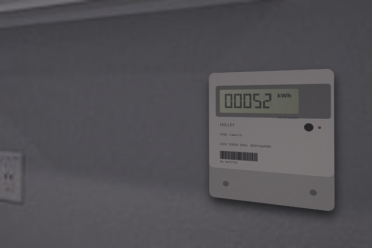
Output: 52 kWh
